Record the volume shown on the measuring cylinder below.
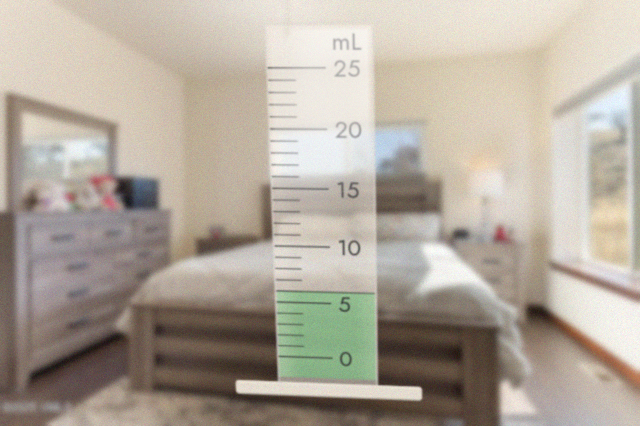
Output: 6 mL
